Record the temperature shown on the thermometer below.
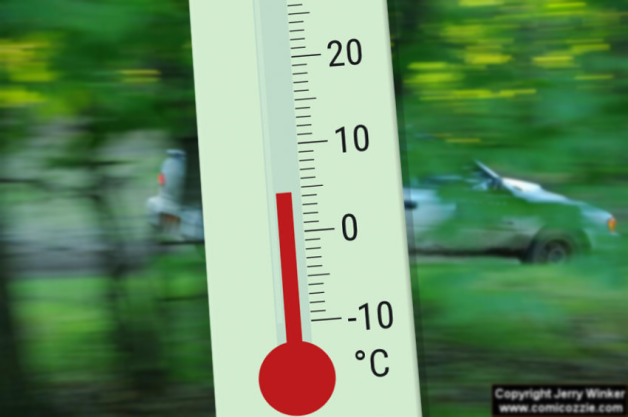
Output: 4.5 °C
